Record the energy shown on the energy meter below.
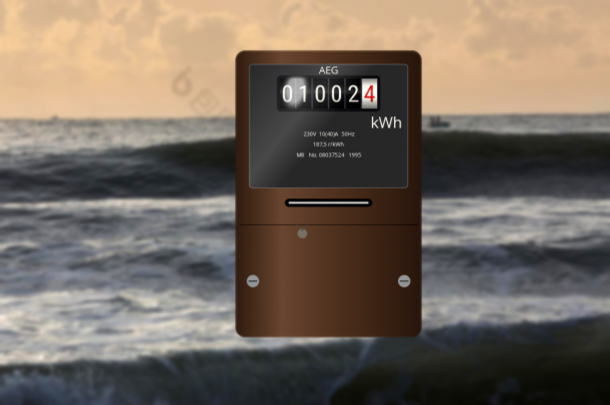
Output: 1002.4 kWh
